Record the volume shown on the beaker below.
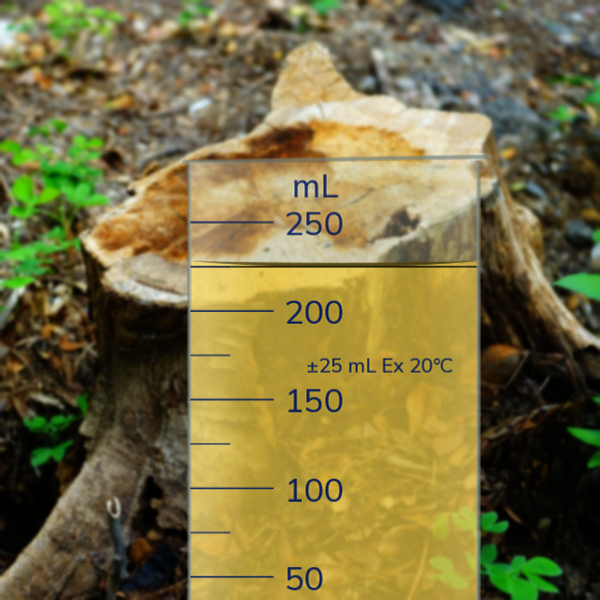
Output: 225 mL
